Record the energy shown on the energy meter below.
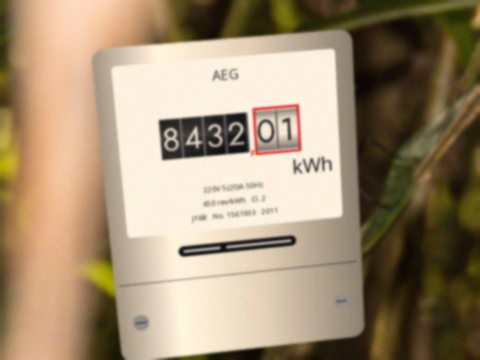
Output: 8432.01 kWh
